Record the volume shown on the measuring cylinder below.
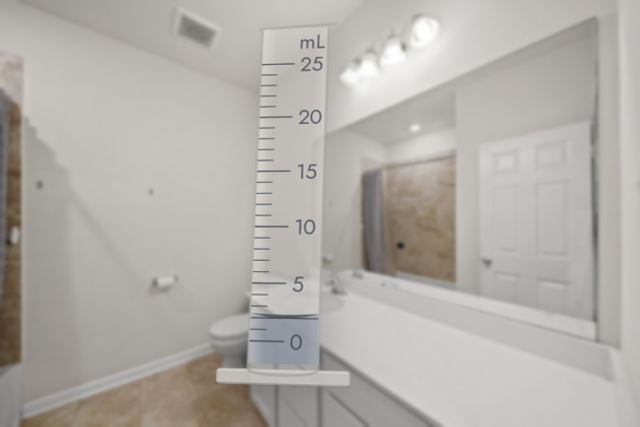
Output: 2 mL
